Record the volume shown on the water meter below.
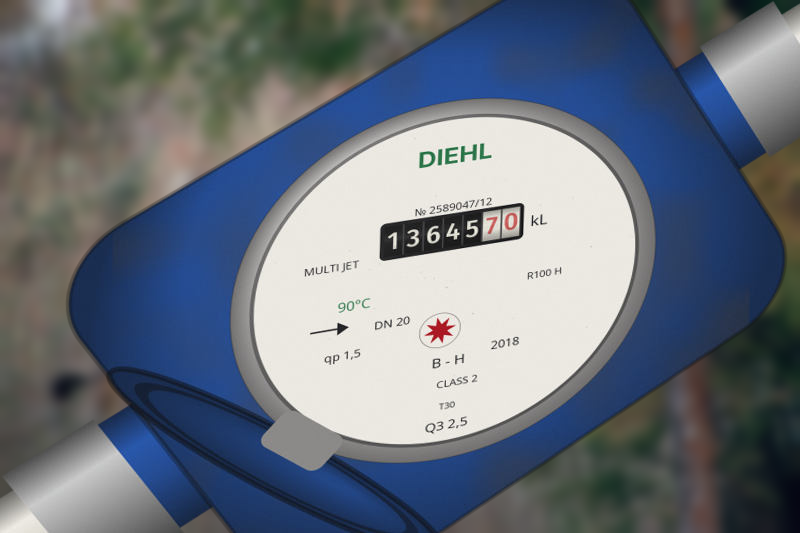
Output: 13645.70 kL
